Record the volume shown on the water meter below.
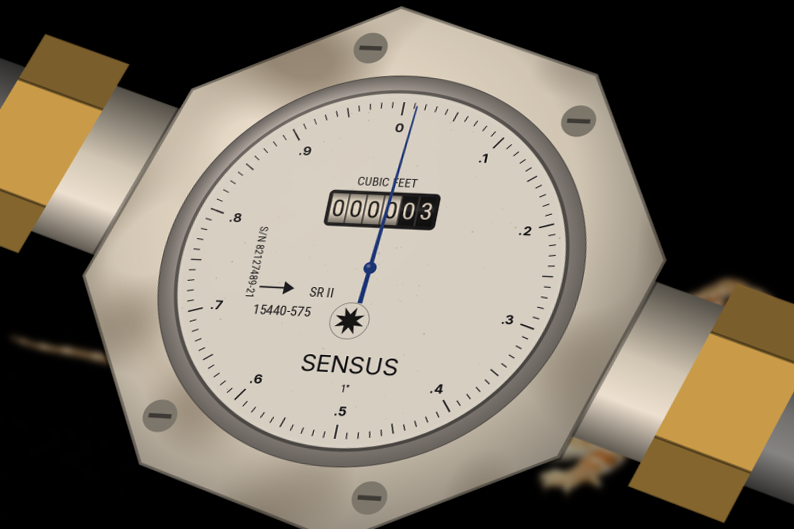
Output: 3.01 ft³
